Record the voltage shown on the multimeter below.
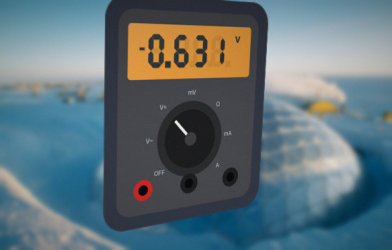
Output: -0.631 V
